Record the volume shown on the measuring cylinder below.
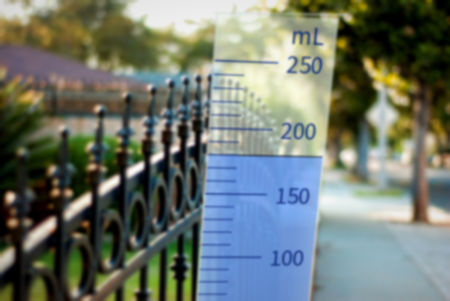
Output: 180 mL
